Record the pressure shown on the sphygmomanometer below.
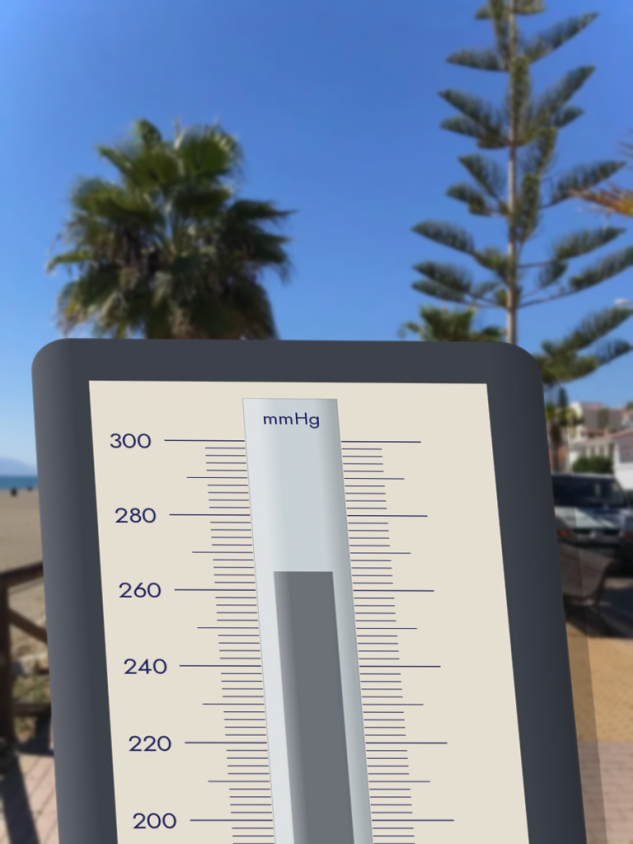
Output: 265 mmHg
